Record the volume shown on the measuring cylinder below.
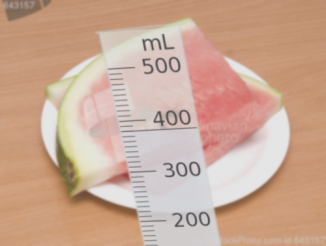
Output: 380 mL
